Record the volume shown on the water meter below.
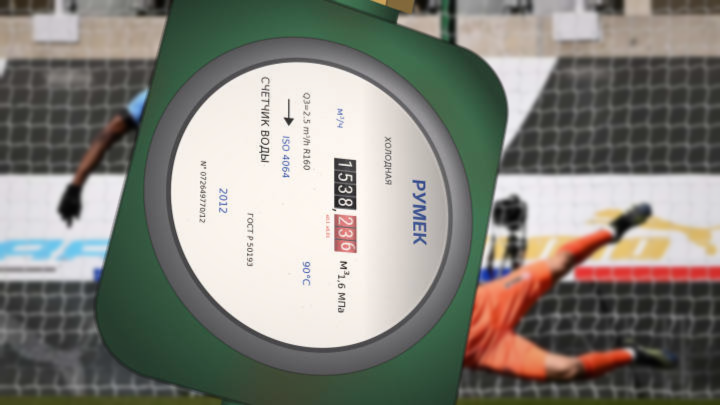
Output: 1538.236 m³
